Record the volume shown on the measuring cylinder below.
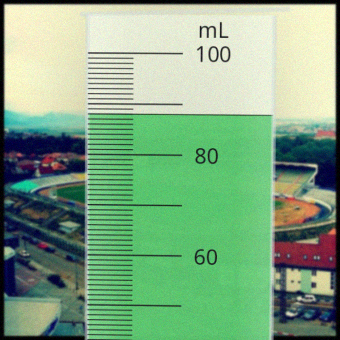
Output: 88 mL
